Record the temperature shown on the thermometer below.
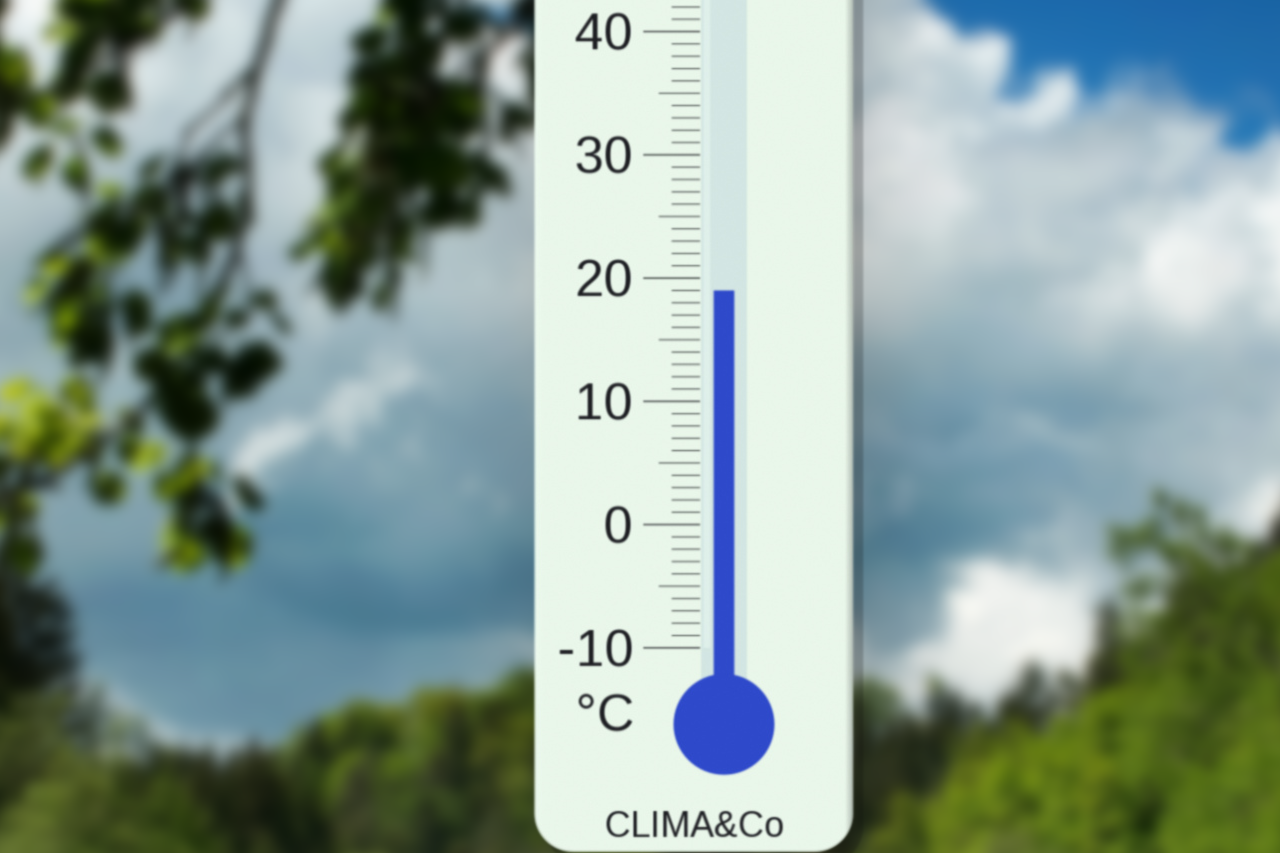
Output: 19 °C
